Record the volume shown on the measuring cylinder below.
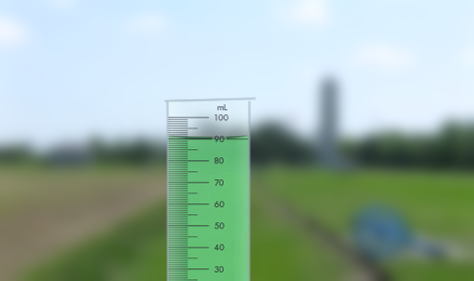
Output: 90 mL
